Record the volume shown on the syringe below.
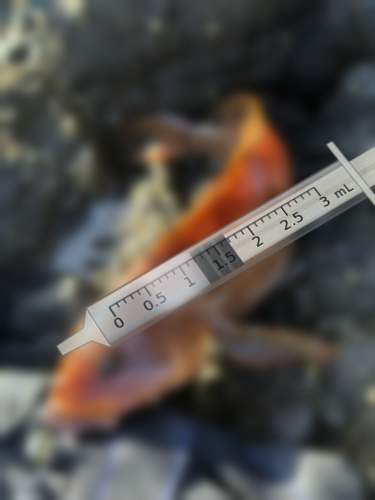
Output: 1.2 mL
